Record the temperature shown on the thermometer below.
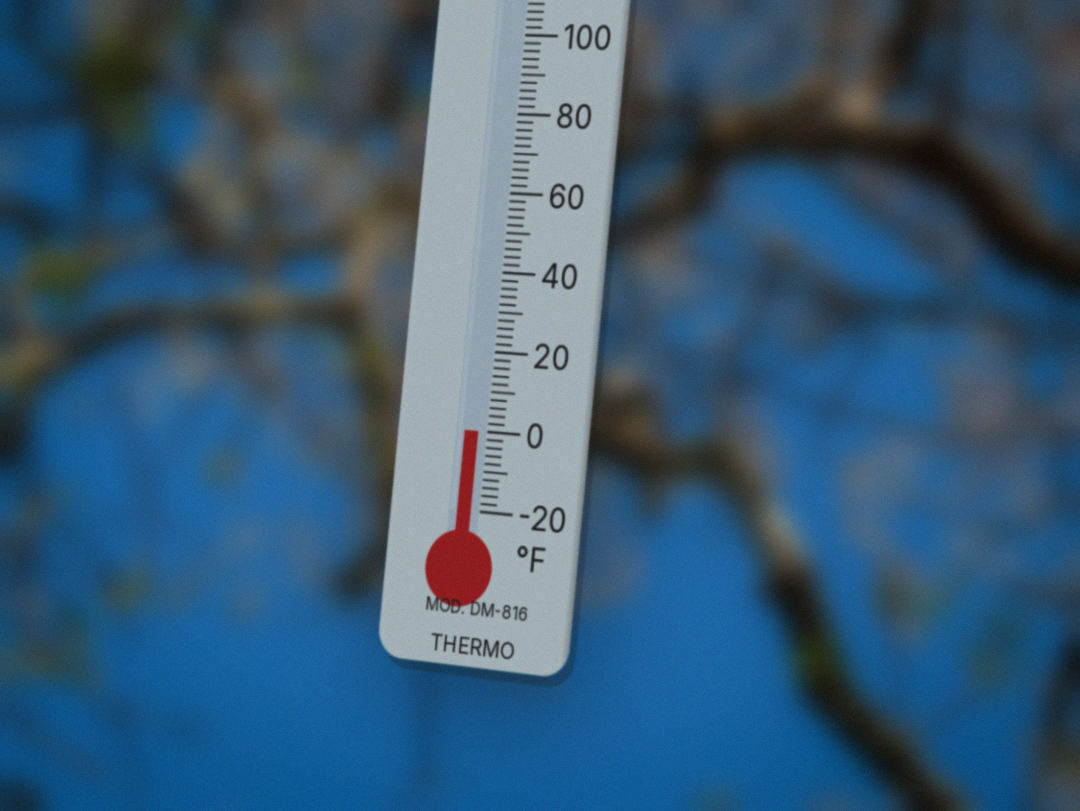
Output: 0 °F
